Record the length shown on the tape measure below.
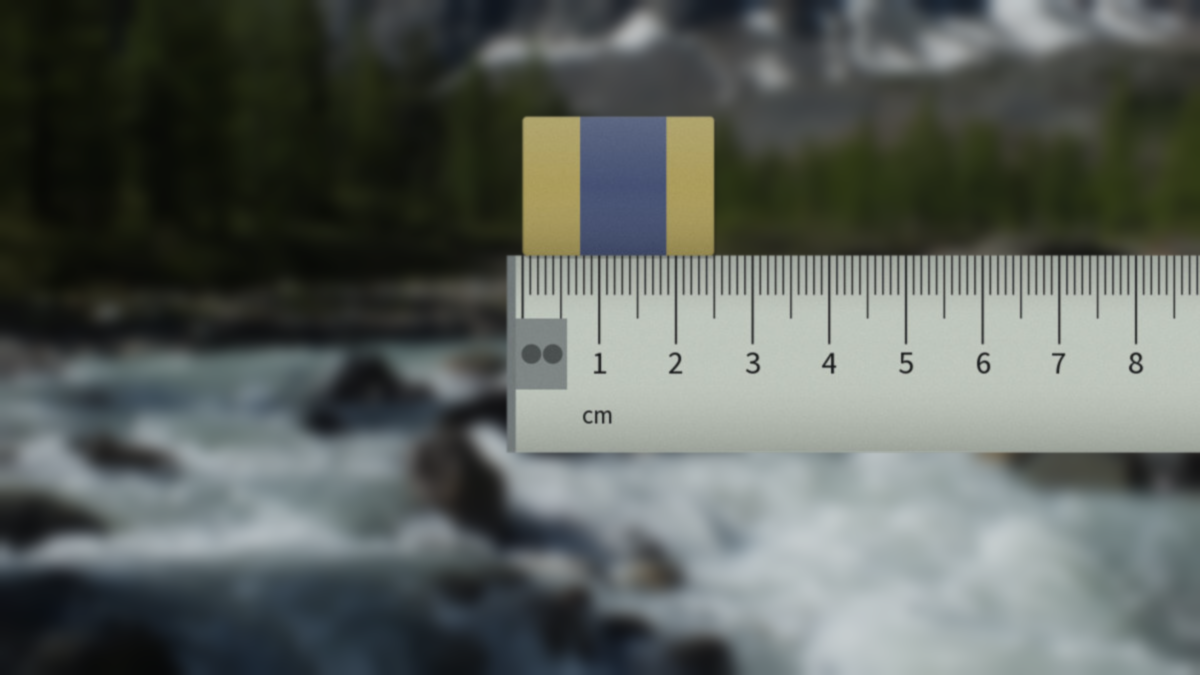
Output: 2.5 cm
